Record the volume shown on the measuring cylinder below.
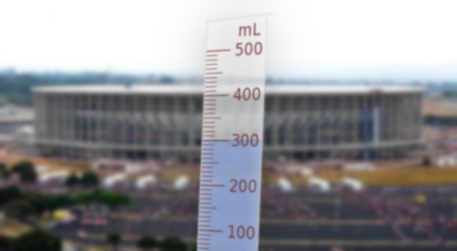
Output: 300 mL
